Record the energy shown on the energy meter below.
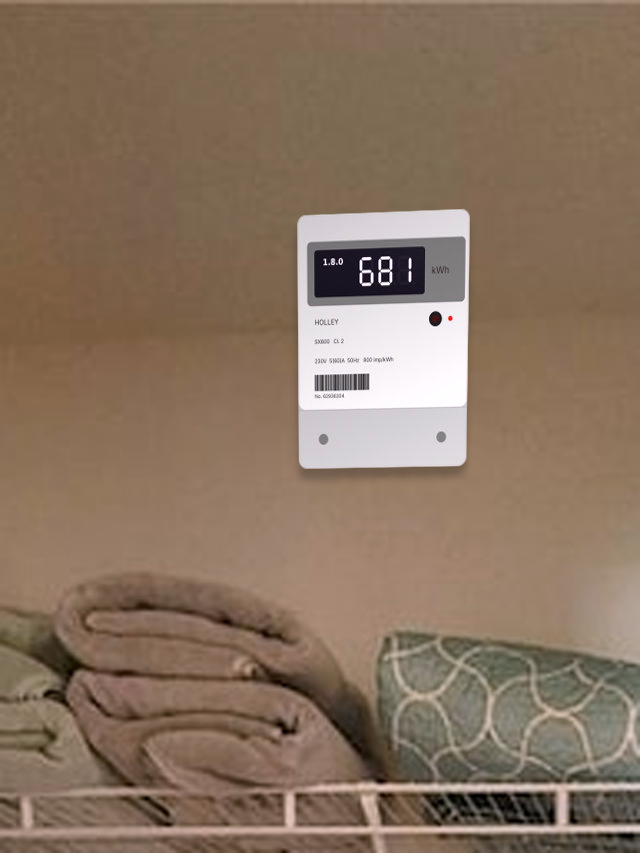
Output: 681 kWh
